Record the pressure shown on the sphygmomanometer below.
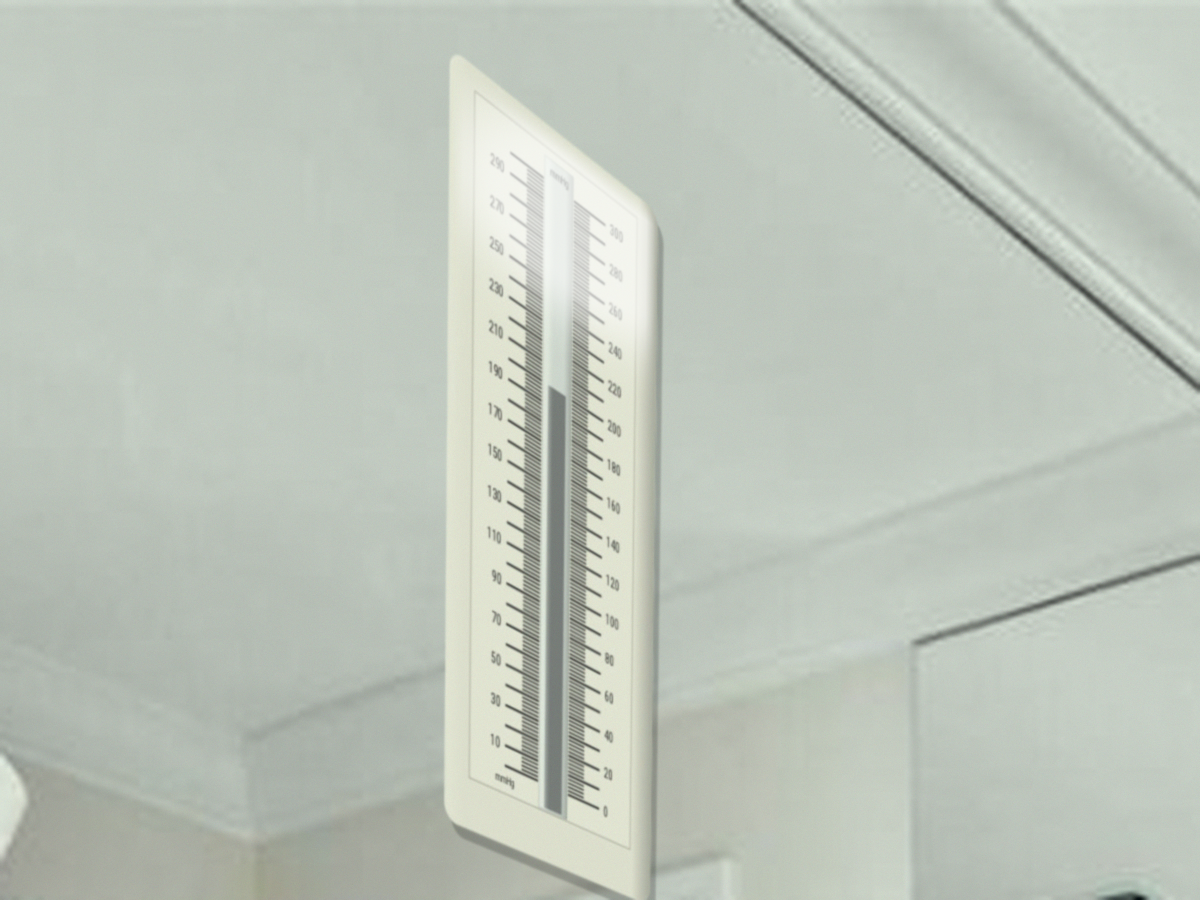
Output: 200 mmHg
